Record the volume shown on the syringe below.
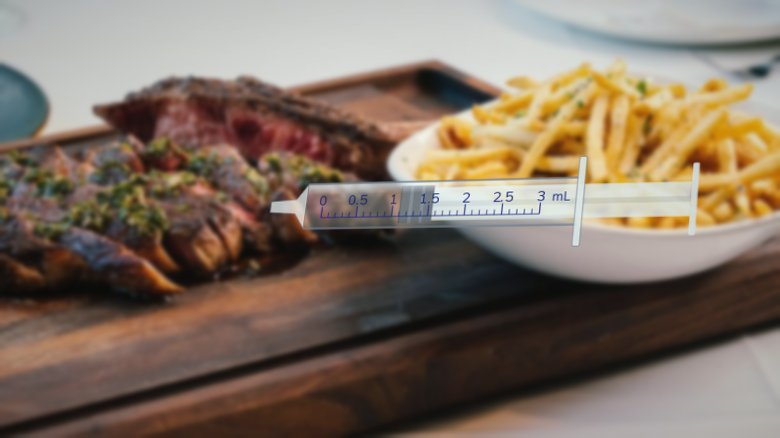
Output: 1.1 mL
